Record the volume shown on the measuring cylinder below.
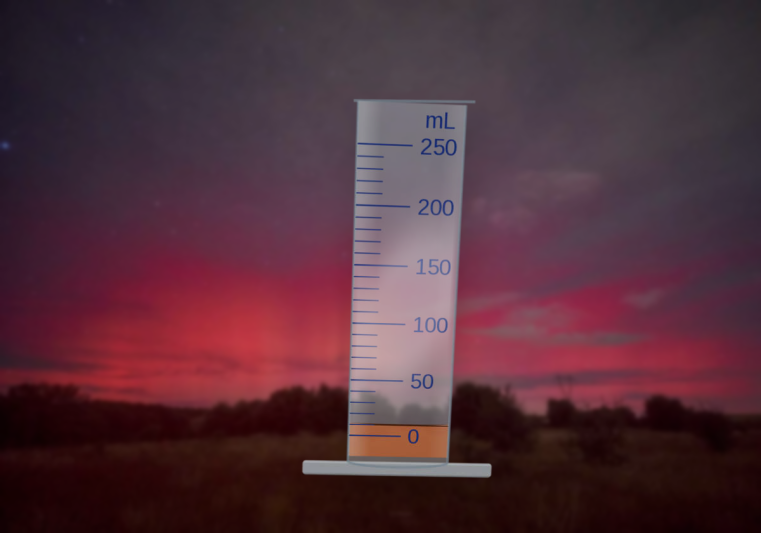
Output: 10 mL
